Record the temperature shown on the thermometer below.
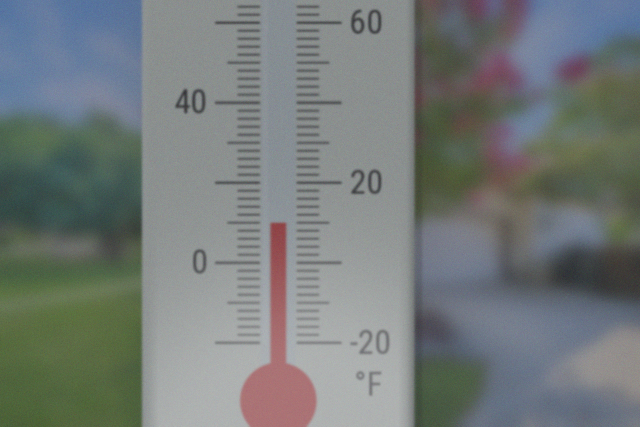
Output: 10 °F
